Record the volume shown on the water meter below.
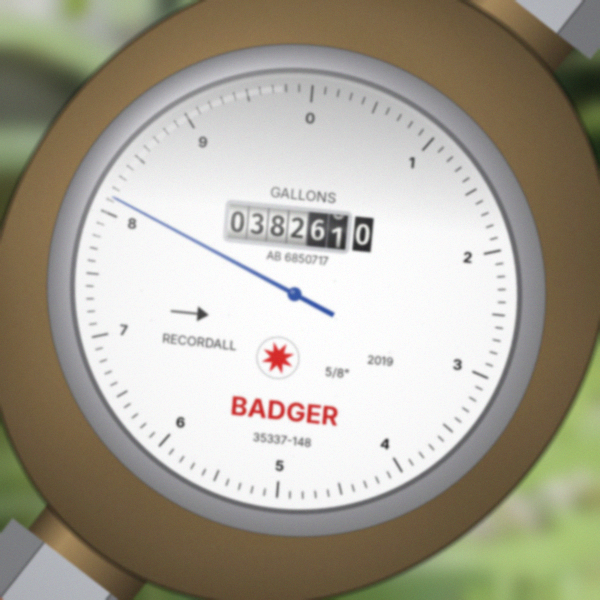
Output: 382608.1 gal
